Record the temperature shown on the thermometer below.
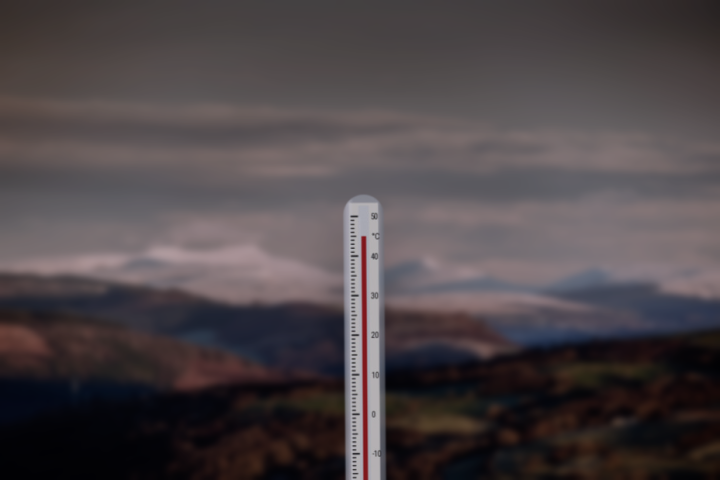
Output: 45 °C
